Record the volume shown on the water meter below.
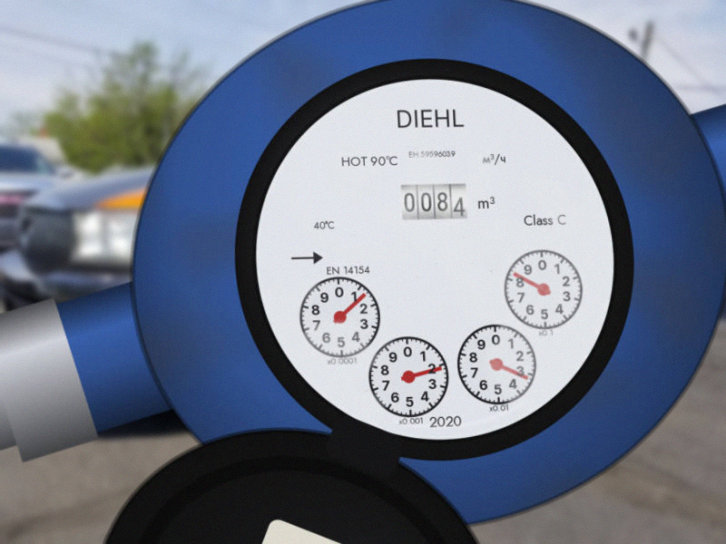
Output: 83.8321 m³
